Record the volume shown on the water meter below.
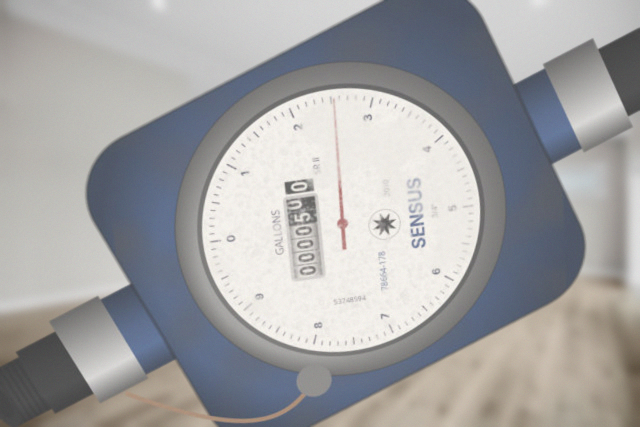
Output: 502.5 gal
